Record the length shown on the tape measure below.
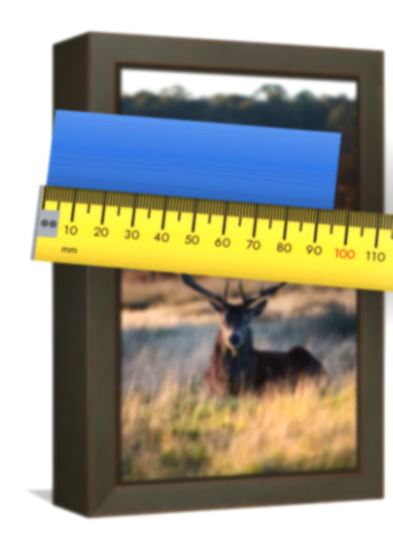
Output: 95 mm
